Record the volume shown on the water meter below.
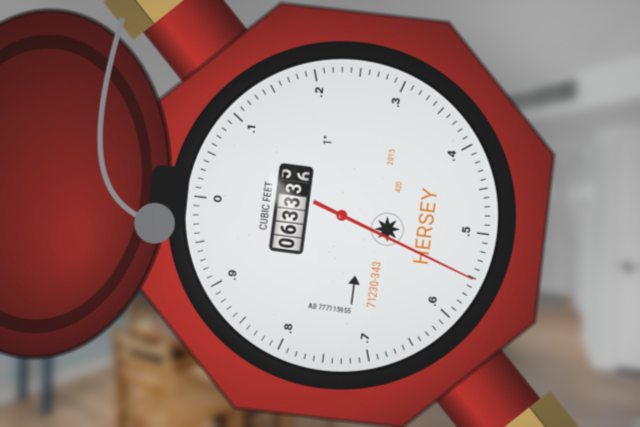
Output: 63335.55 ft³
